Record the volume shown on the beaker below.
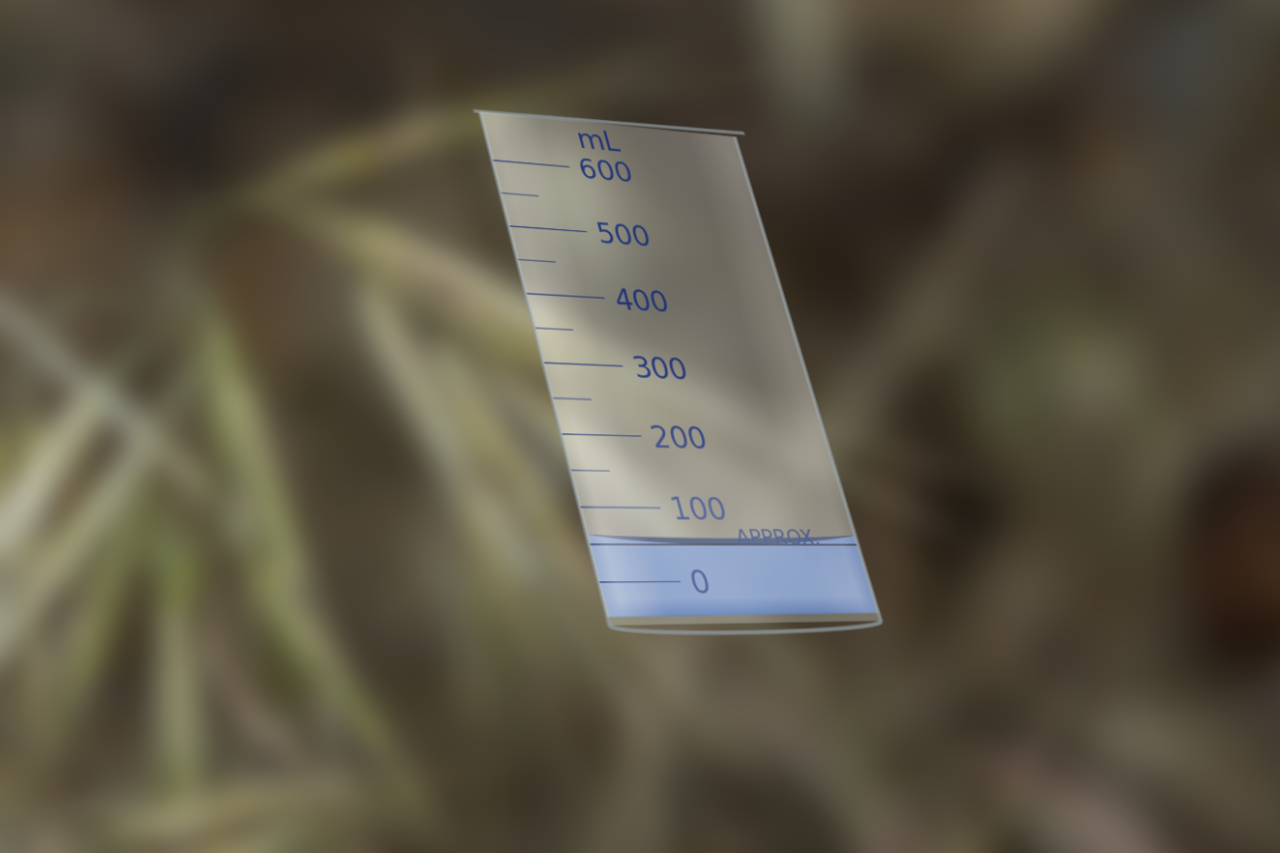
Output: 50 mL
